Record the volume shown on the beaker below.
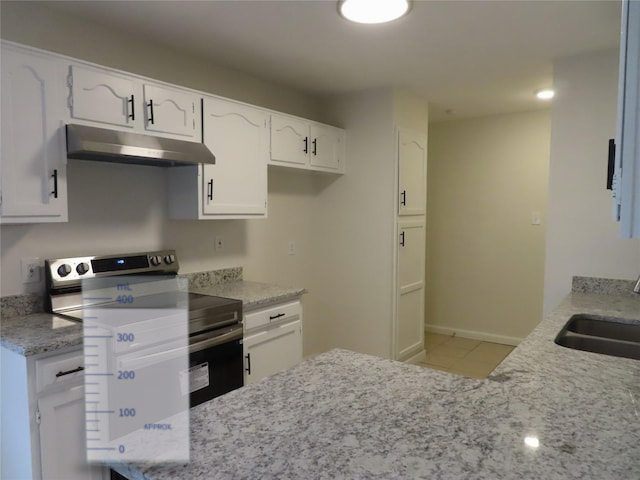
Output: 375 mL
